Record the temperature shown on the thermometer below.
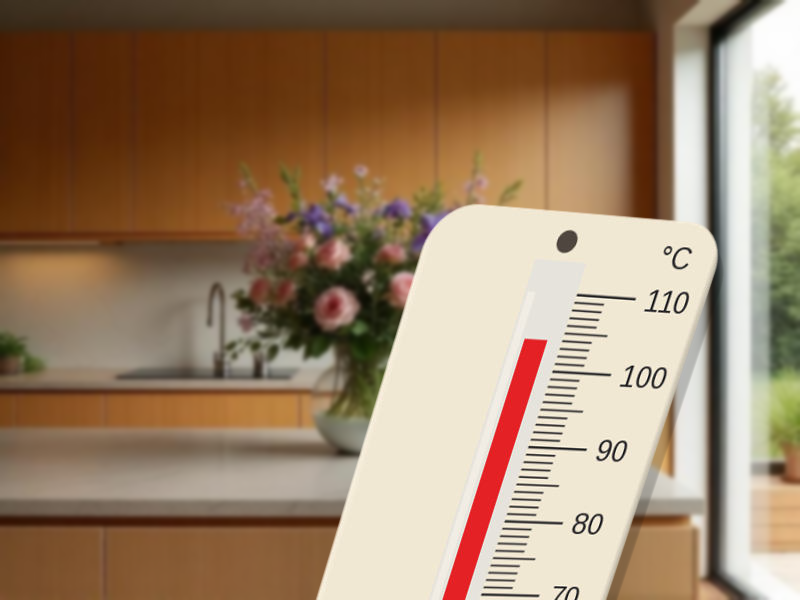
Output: 104 °C
